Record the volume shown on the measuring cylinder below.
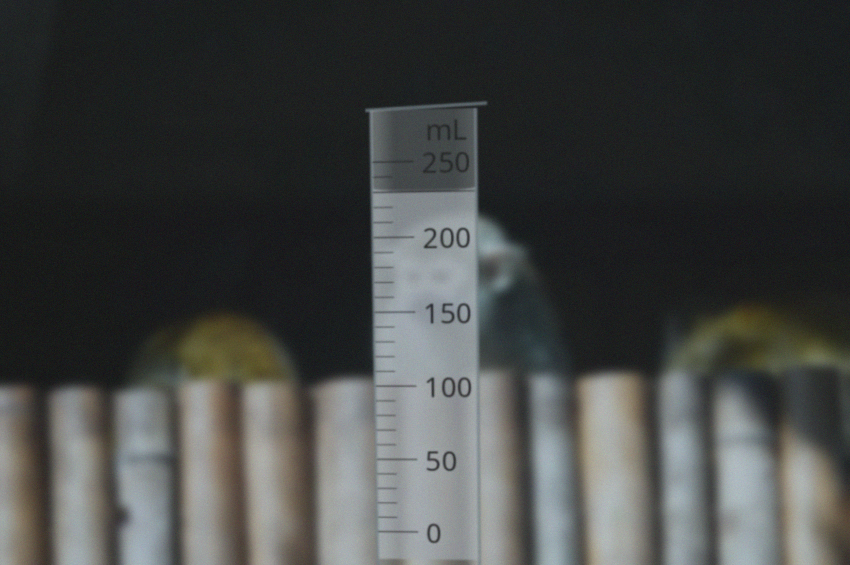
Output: 230 mL
